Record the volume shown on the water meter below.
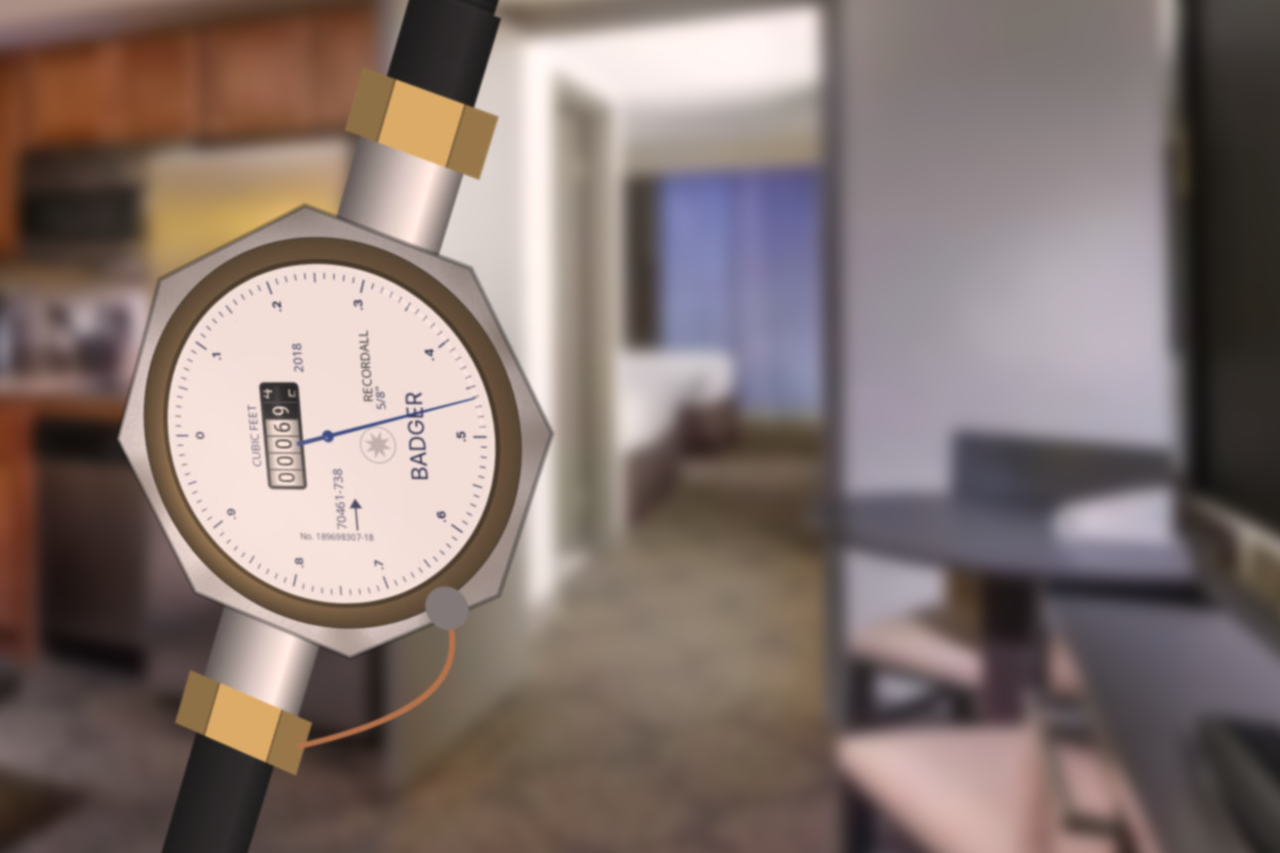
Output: 694.46 ft³
